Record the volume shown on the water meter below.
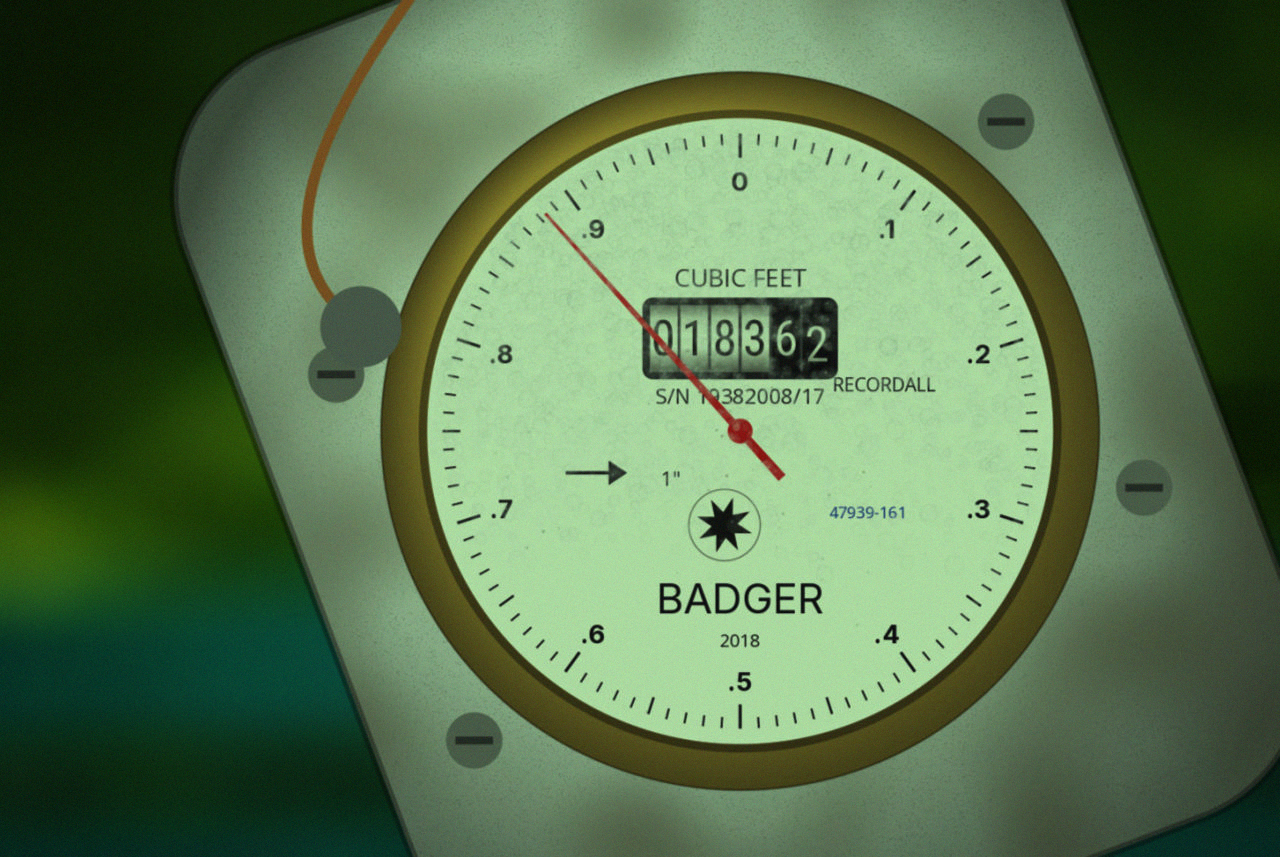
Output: 18361.88 ft³
